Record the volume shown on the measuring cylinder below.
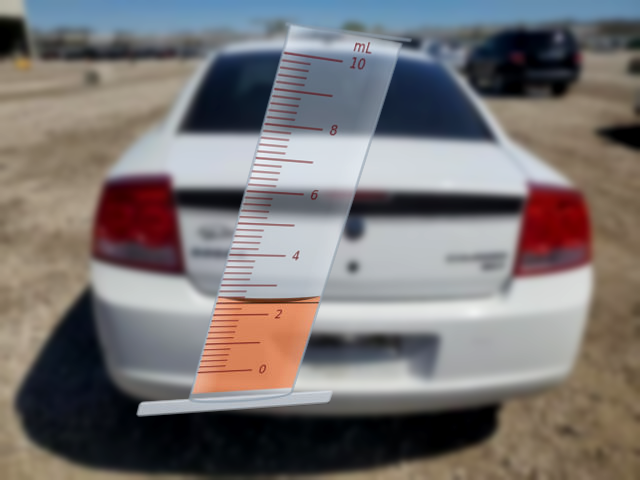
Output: 2.4 mL
